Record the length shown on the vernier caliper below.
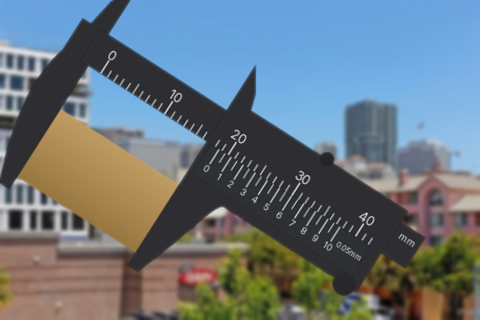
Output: 18.6 mm
